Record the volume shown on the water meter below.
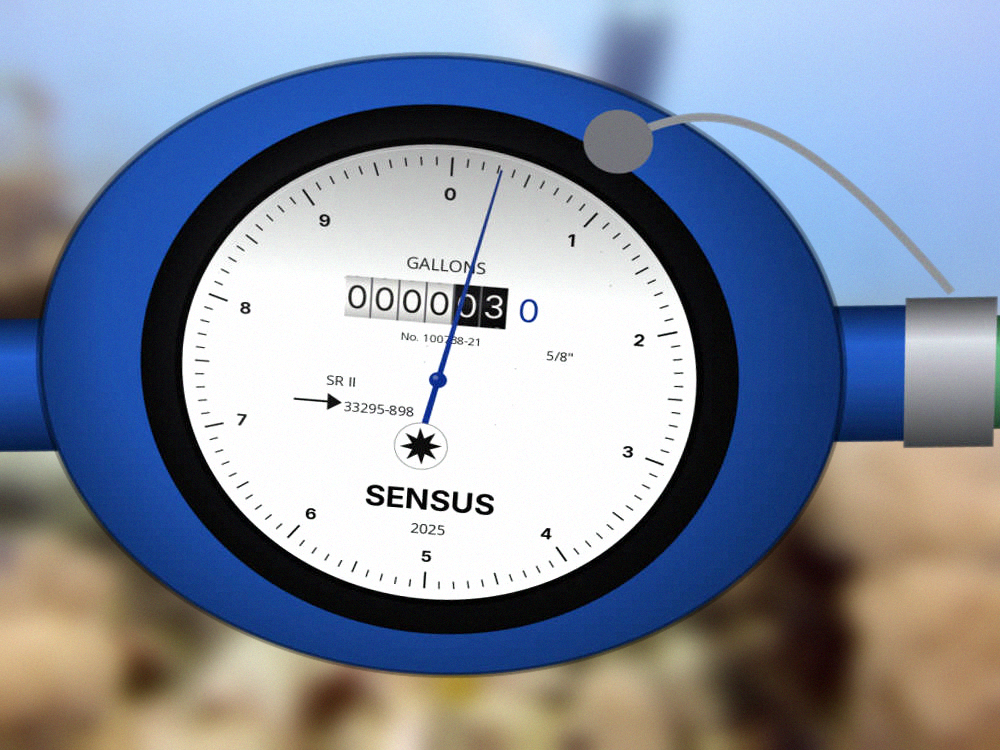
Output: 30.3 gal
